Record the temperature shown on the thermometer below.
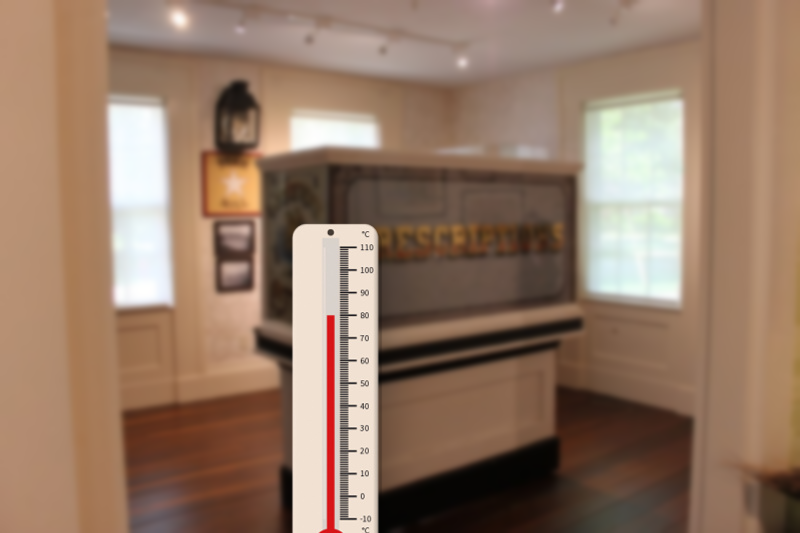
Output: 80 °C
